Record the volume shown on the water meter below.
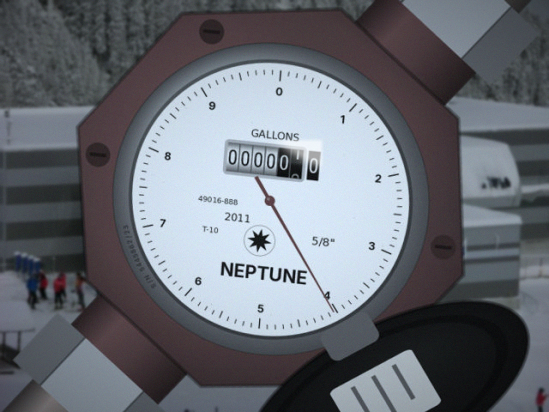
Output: 14.0 gal
